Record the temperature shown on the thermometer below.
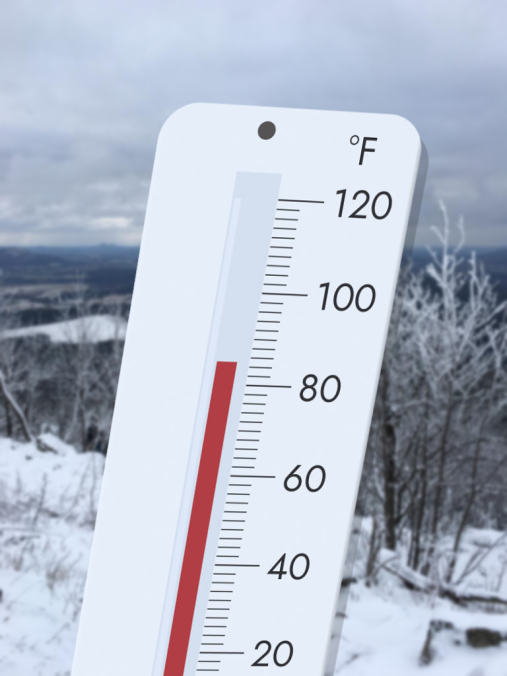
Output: 85 °F
